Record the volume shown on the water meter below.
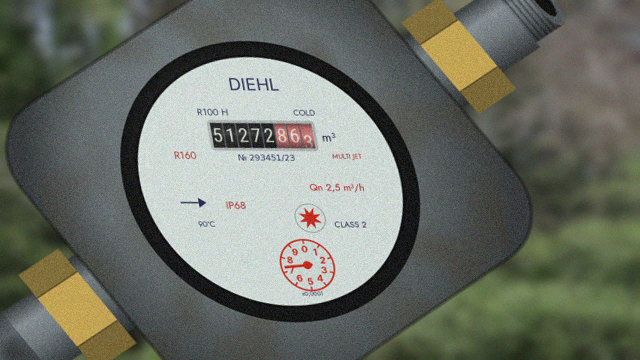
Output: 51272.8627 m³
